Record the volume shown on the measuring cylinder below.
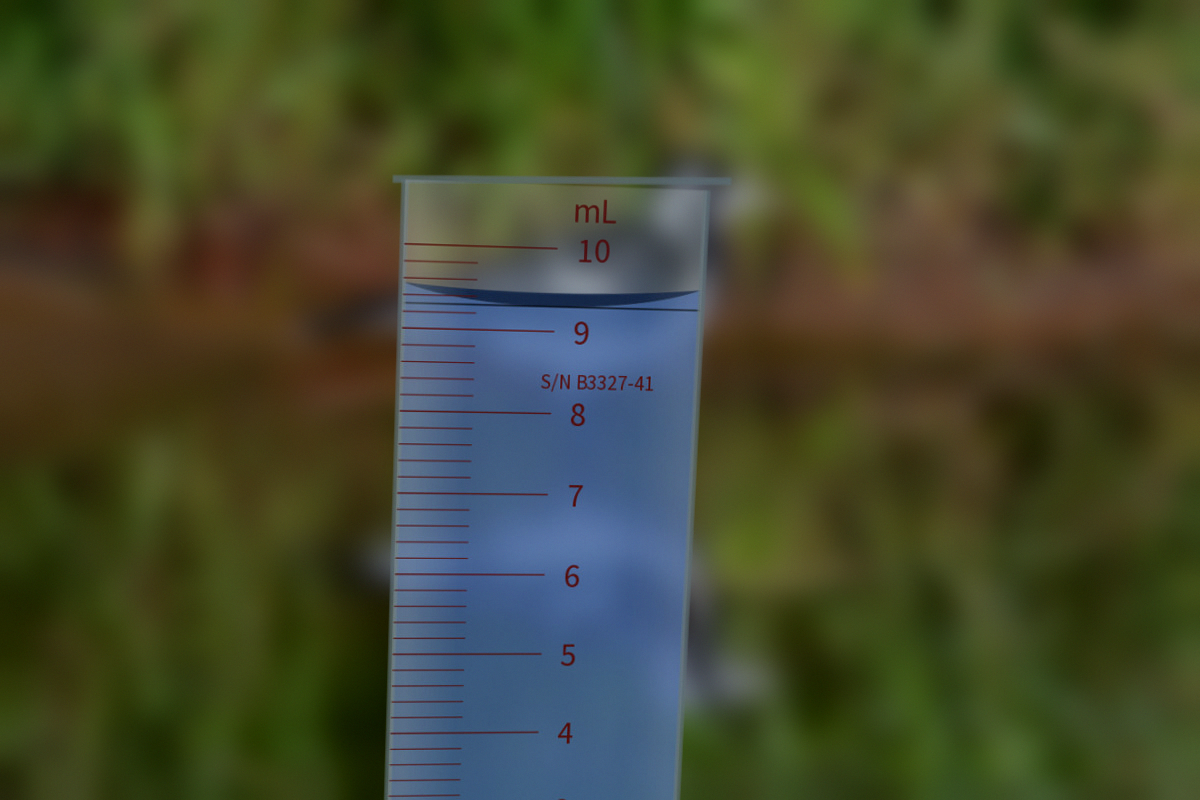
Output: 9.3 mL
